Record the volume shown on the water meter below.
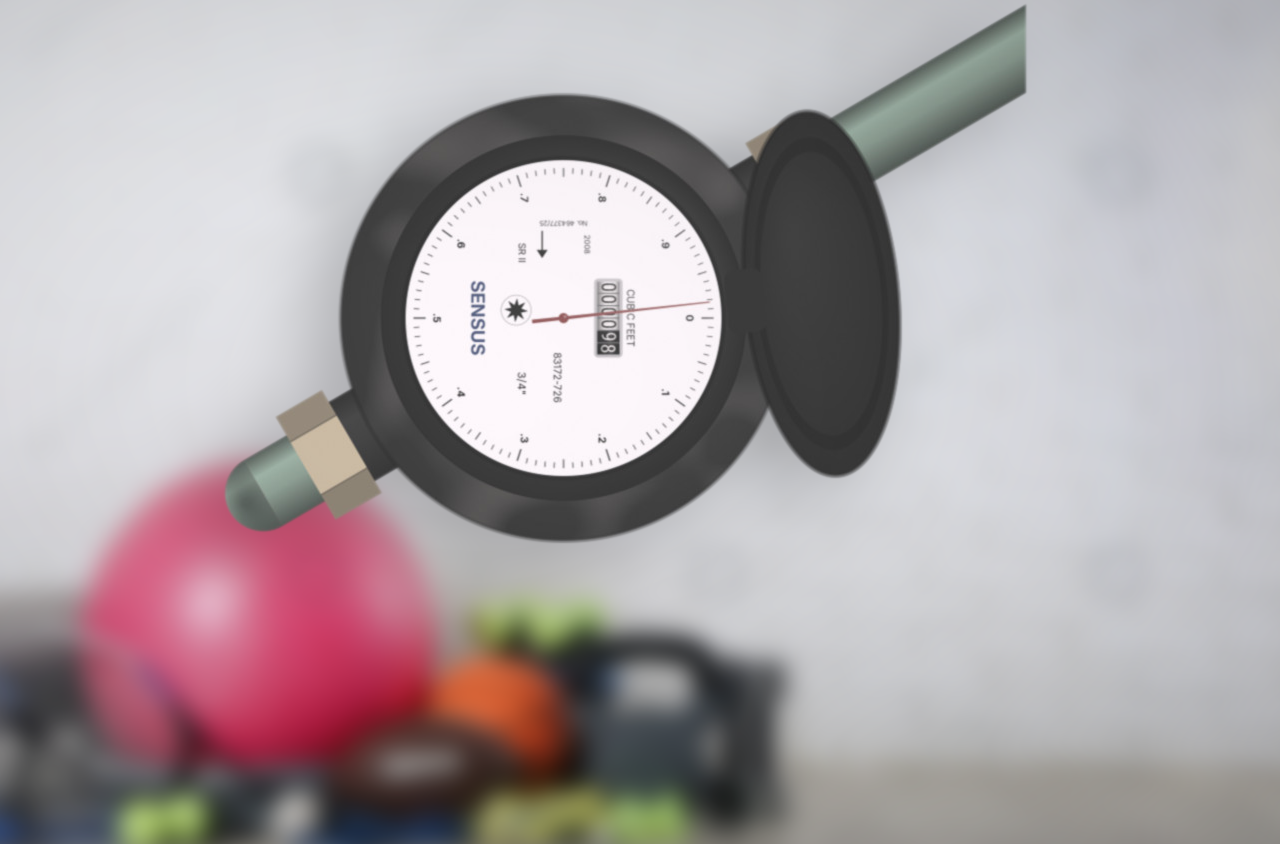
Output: 97.98 ft³
